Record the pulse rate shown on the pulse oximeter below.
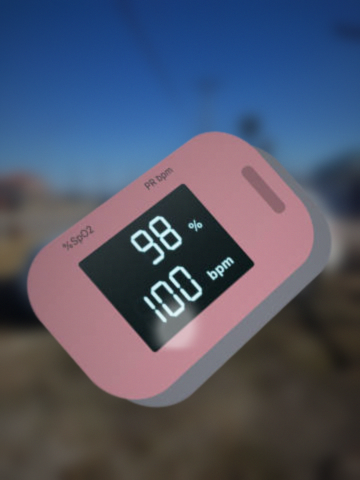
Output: 100 bpm
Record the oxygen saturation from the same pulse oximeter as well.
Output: 98 %
